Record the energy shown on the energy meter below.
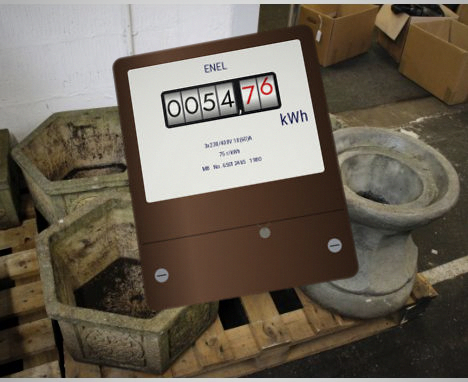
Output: 54.76 kWh
